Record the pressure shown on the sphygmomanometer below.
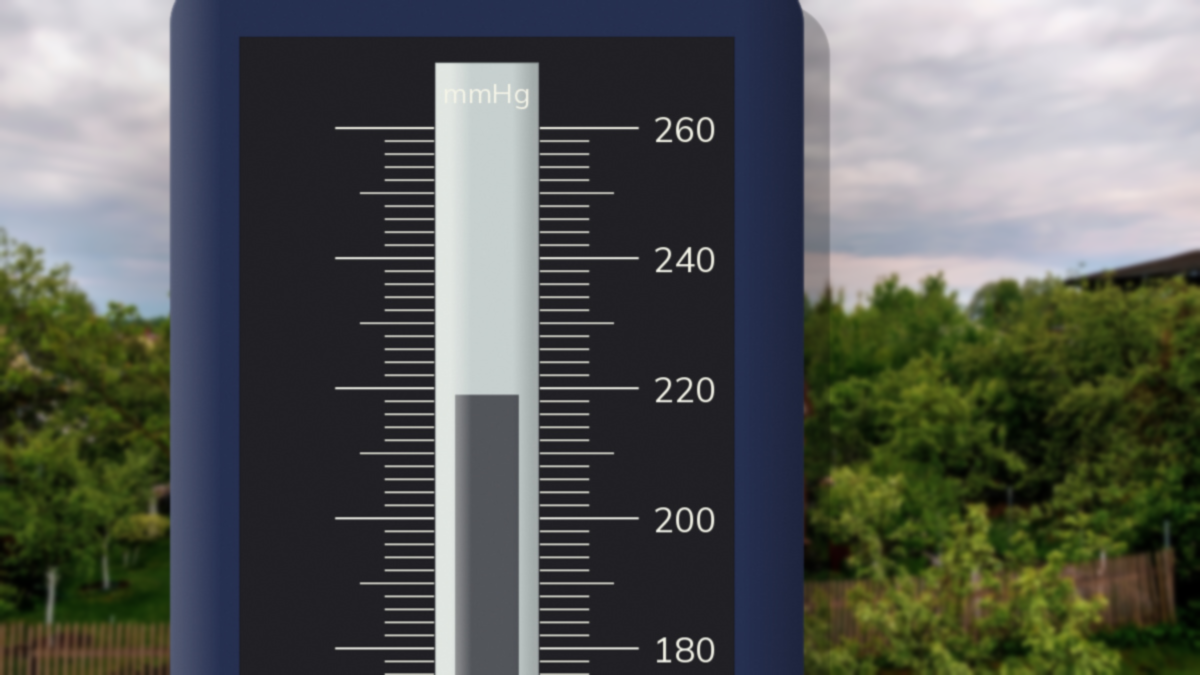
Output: 219 mmHg
